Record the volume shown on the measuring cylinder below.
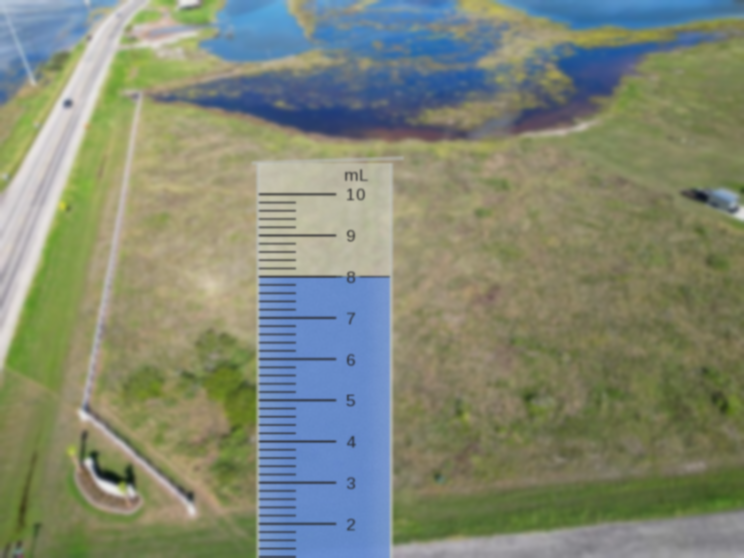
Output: 8 mL
